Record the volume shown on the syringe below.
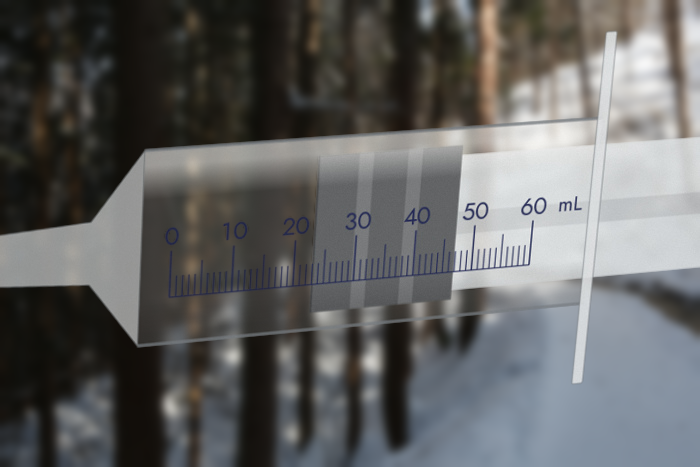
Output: 23 mL
